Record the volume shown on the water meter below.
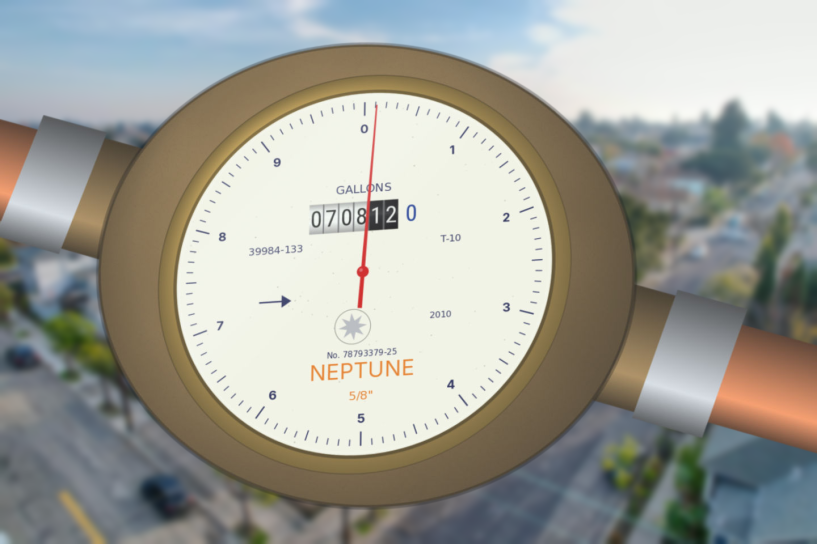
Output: 708120.1 gal
